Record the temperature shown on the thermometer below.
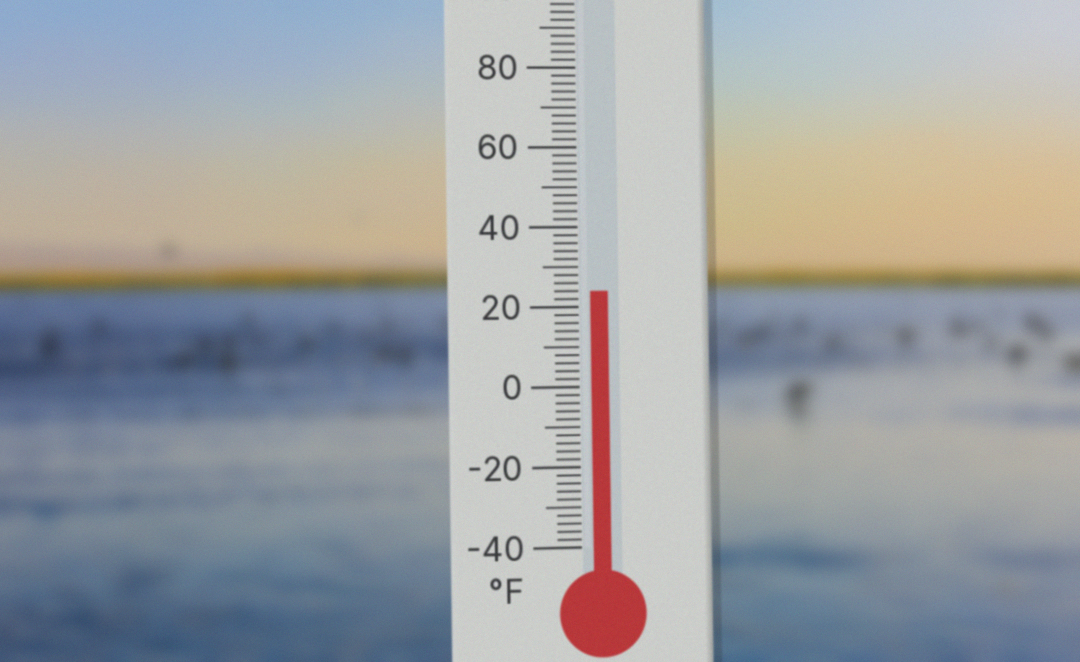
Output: 24 °F
